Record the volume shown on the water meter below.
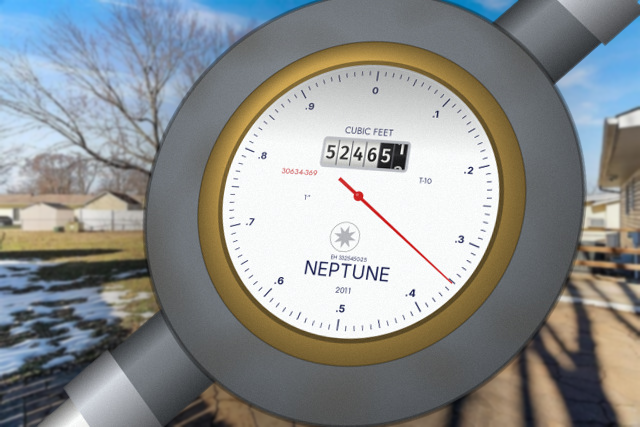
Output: 524651.35 ft³
